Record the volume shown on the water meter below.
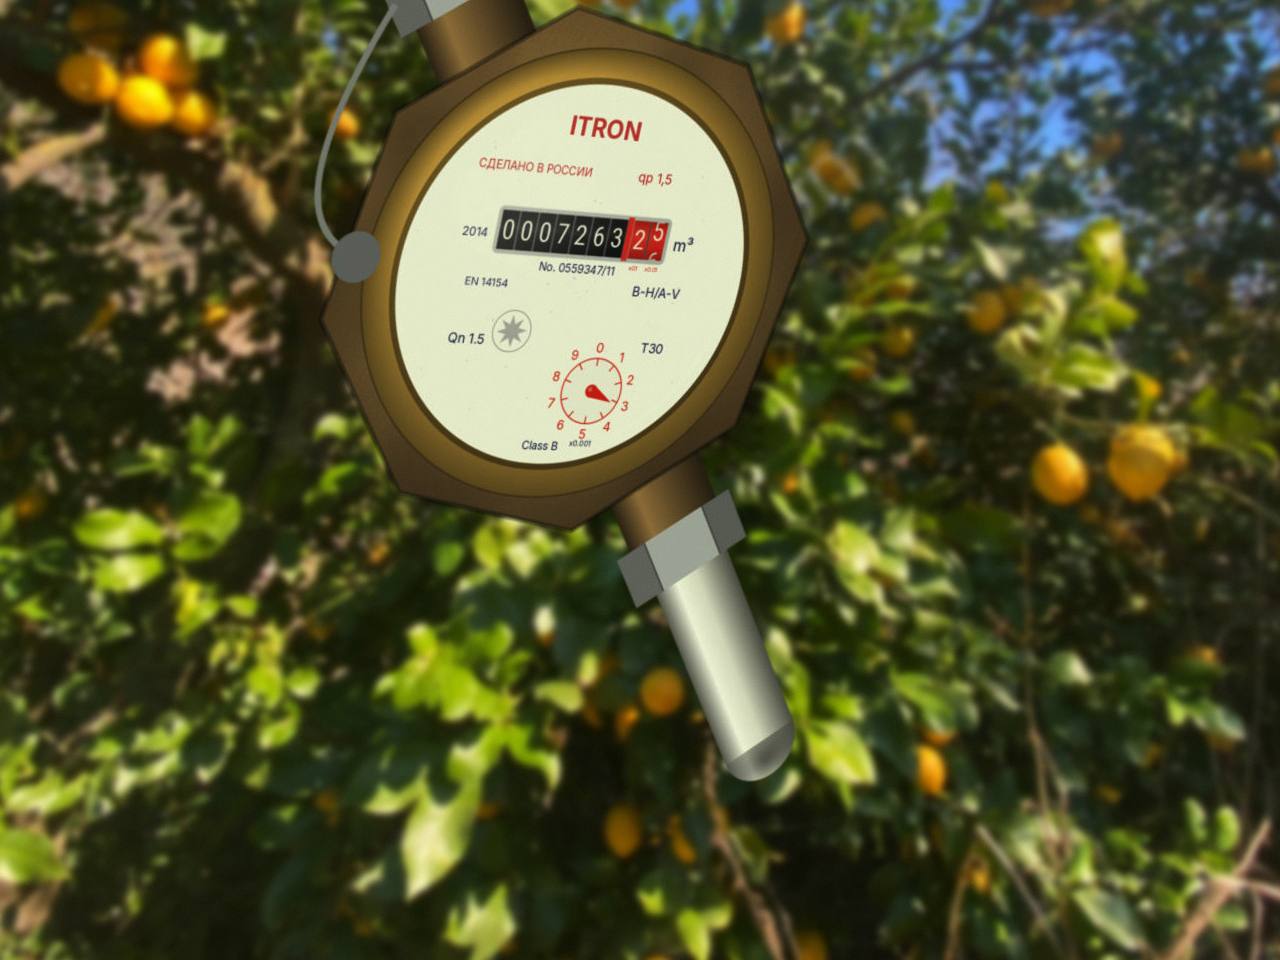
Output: 7263.253 m³
